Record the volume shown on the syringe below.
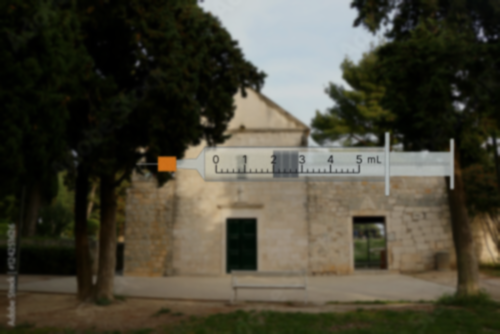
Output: 2 mL
